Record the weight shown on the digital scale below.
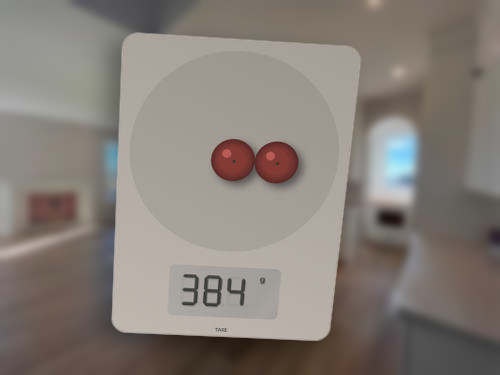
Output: 384 g
